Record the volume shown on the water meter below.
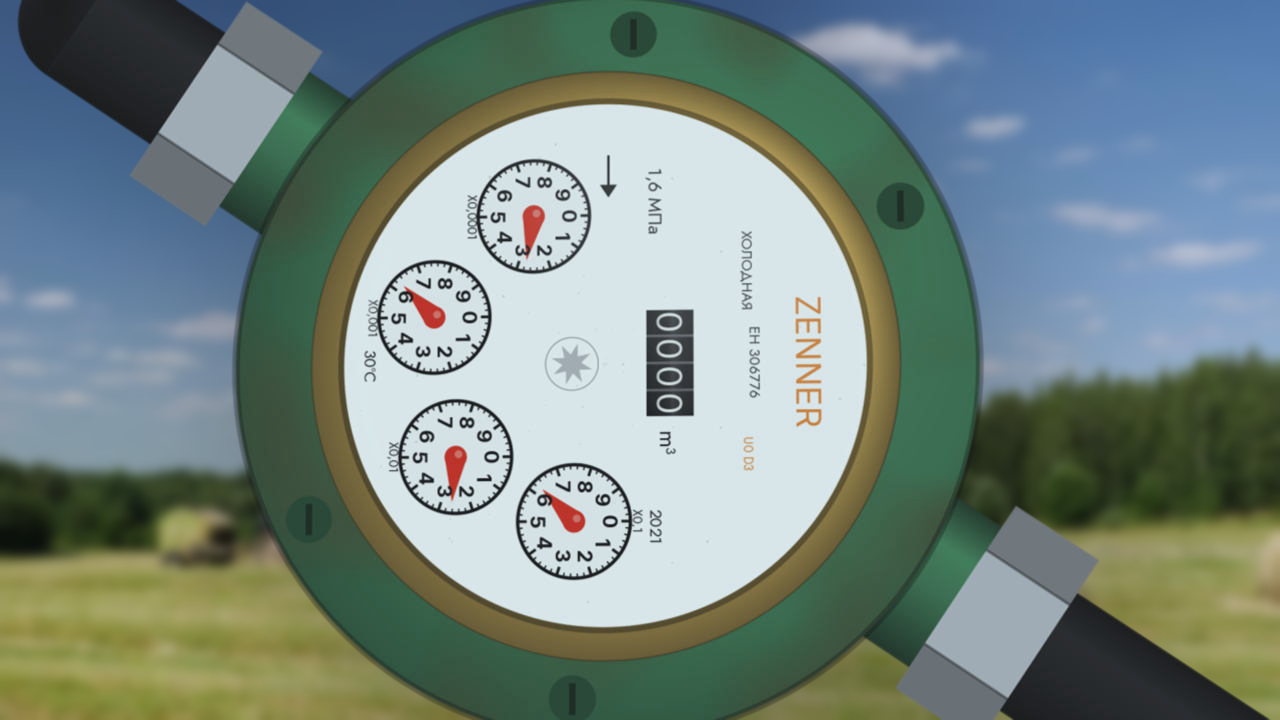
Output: 0.6262 m³
